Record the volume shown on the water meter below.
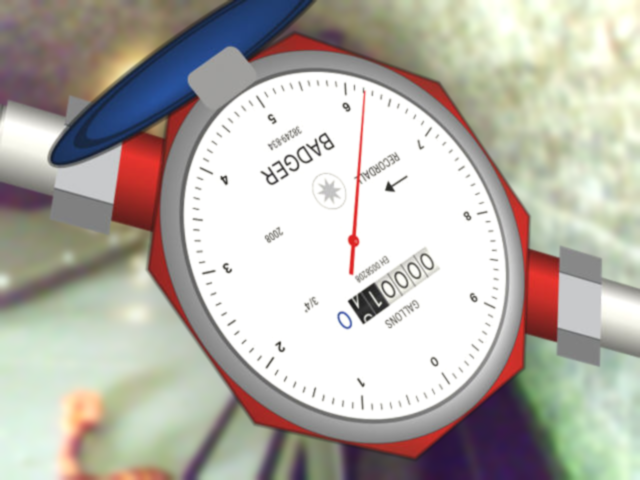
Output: 136.2 gal
